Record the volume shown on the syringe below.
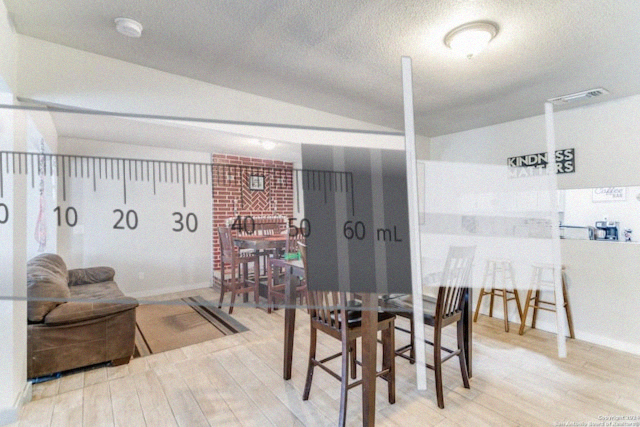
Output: 51 mL
